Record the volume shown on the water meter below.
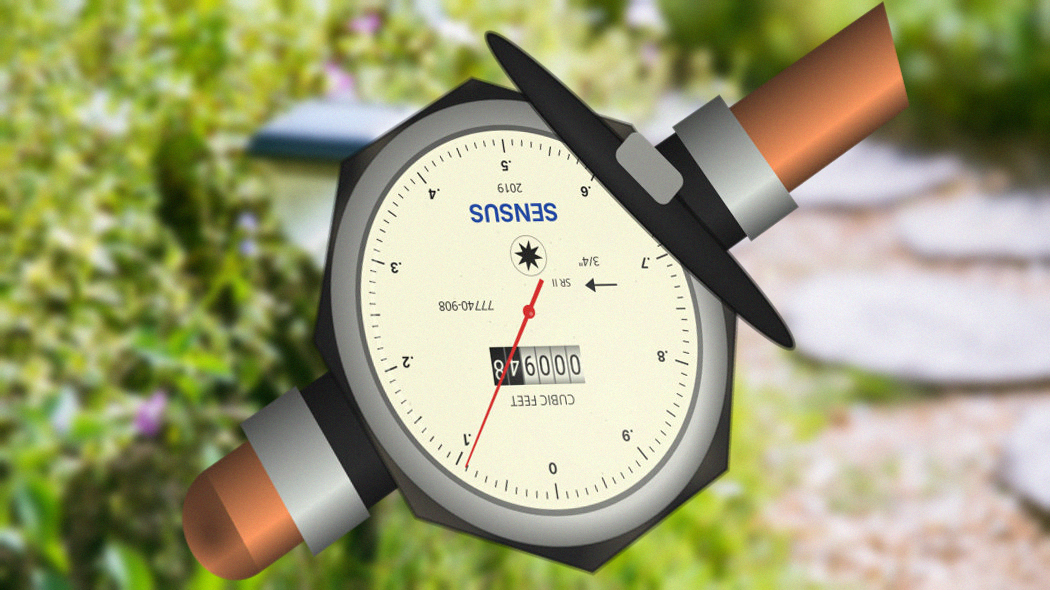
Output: 948.09 ft³
